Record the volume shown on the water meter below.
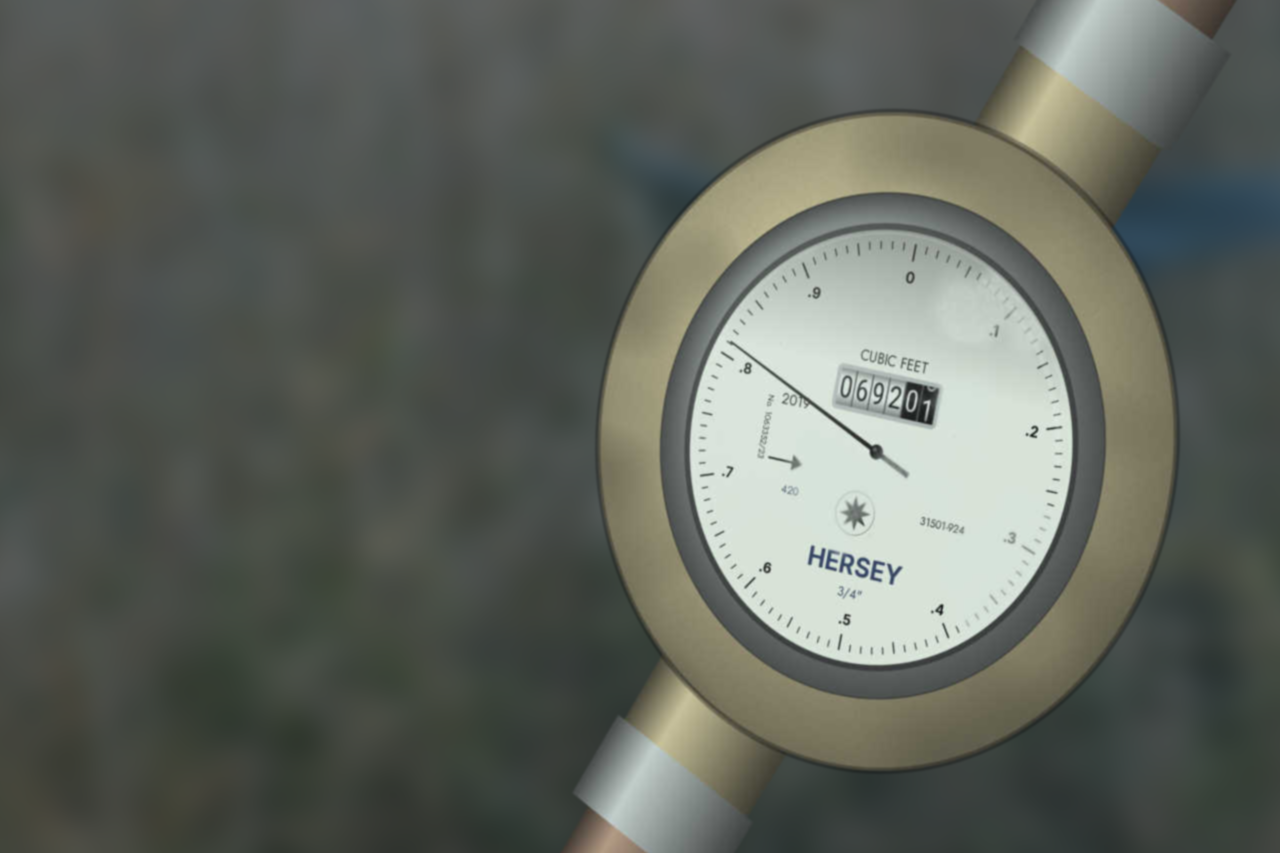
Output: 69200.81 ft³
